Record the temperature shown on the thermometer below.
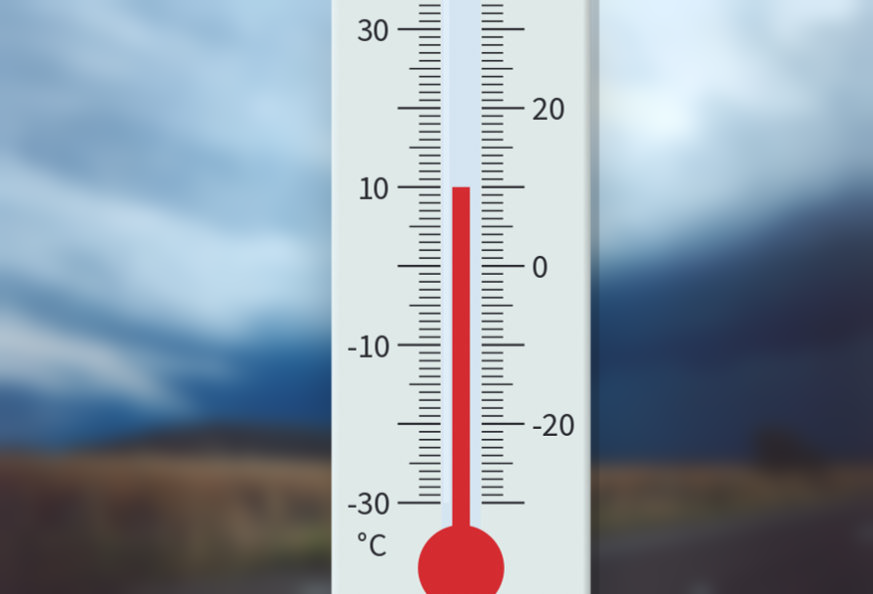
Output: 10 °C
